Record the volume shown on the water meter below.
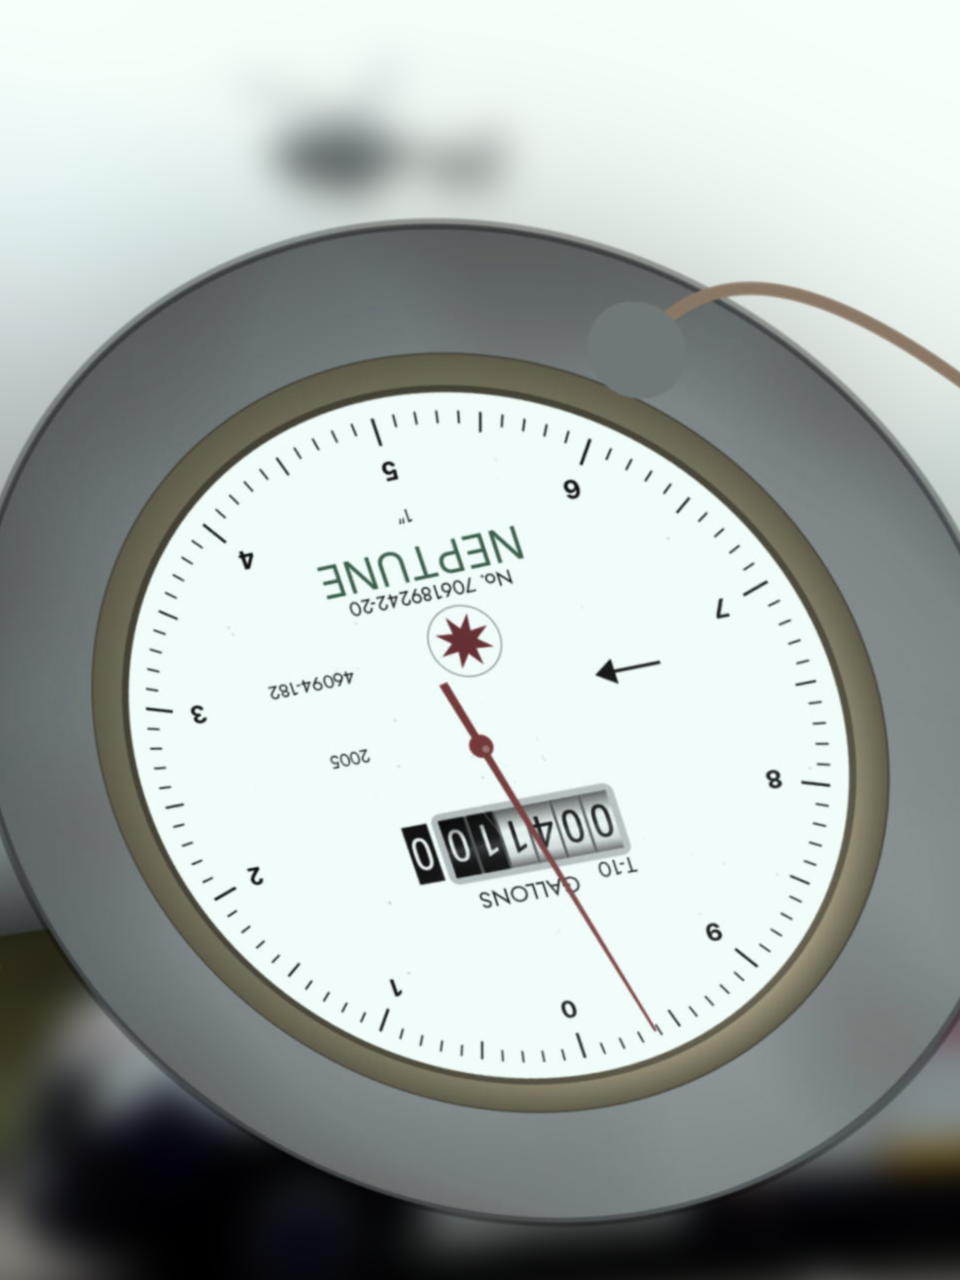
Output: 41099.6 gal
